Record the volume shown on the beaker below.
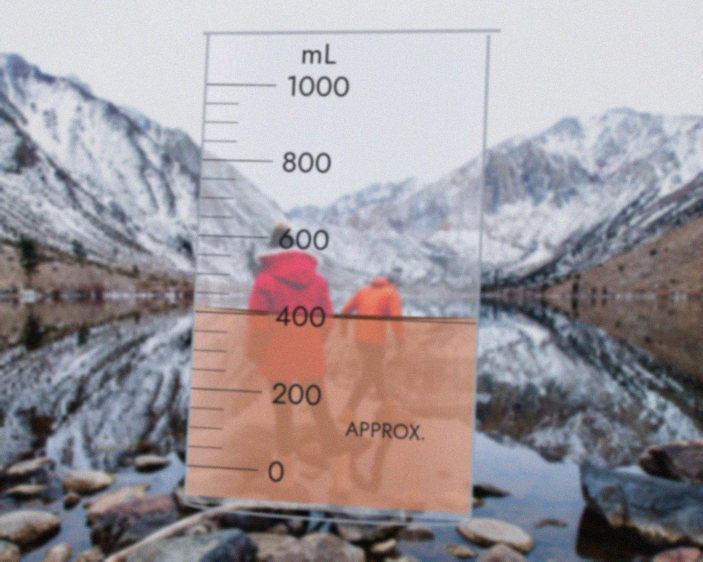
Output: 400 mL
